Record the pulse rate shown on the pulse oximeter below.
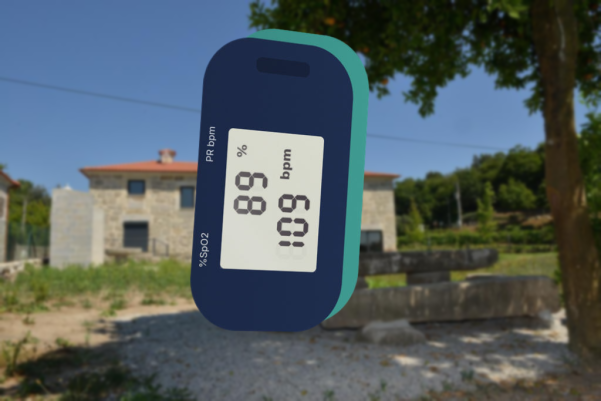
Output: 109 bpm
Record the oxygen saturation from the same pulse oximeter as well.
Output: 89 %
